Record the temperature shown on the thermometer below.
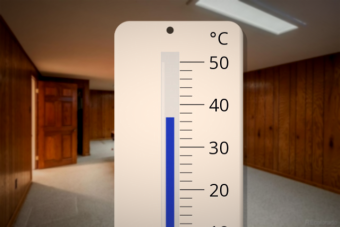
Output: 37 °C
